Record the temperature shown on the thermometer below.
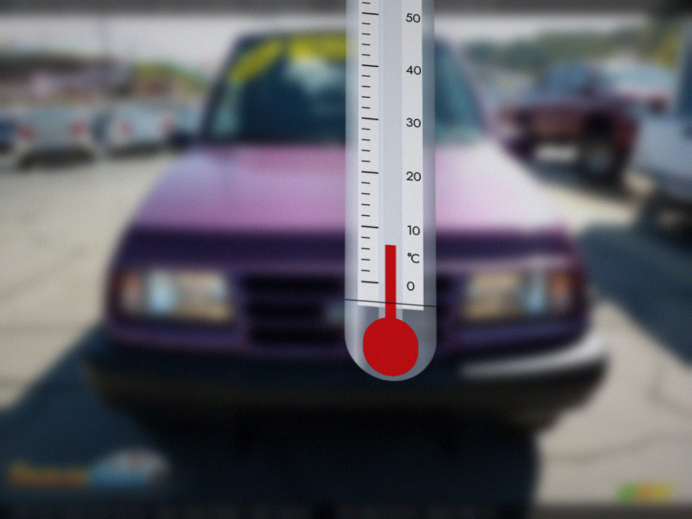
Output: 7 °C
